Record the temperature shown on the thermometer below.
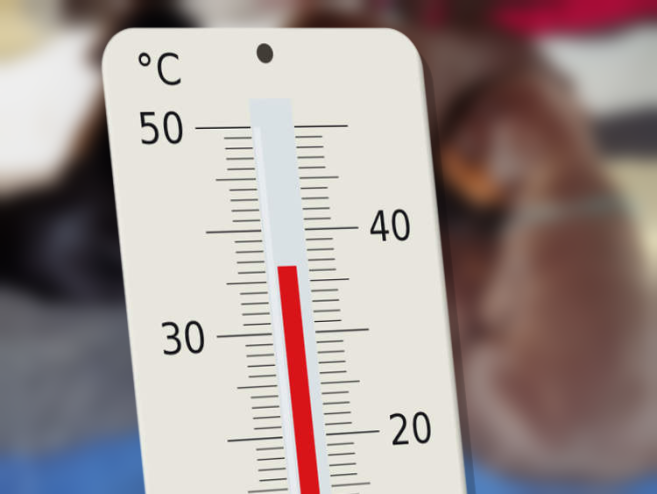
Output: 36.5 °C
